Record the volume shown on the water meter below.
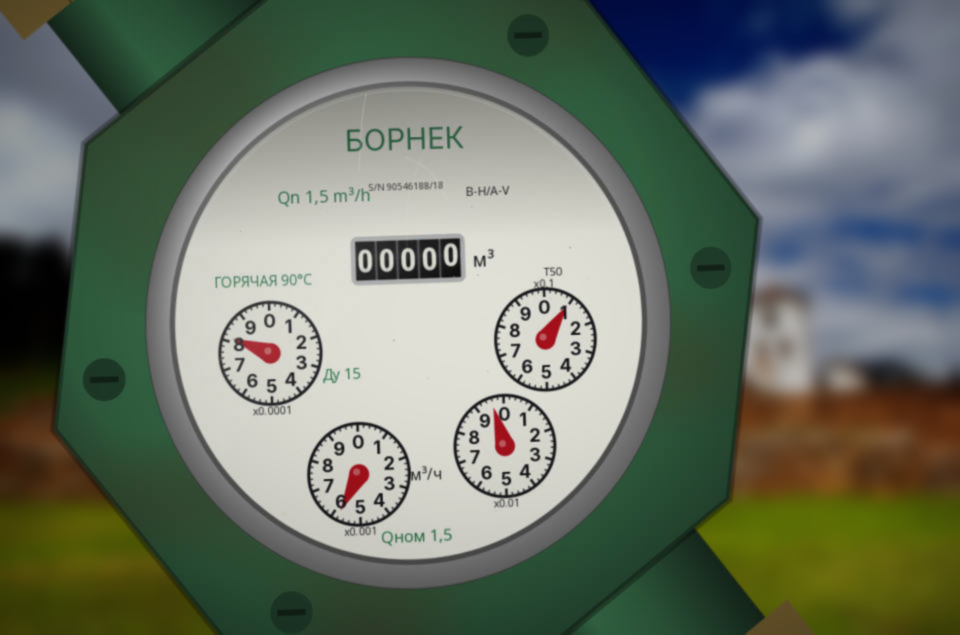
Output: 0.0958 m³
